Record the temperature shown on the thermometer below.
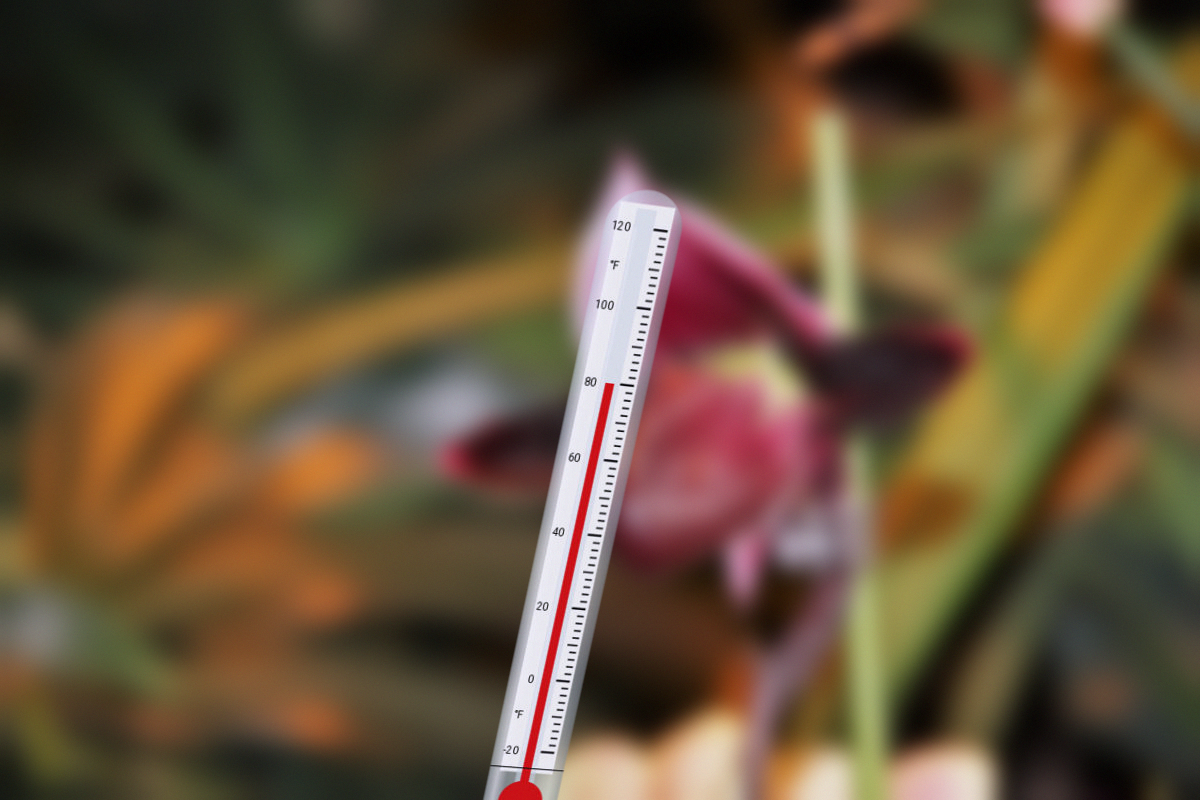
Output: 80 °F
